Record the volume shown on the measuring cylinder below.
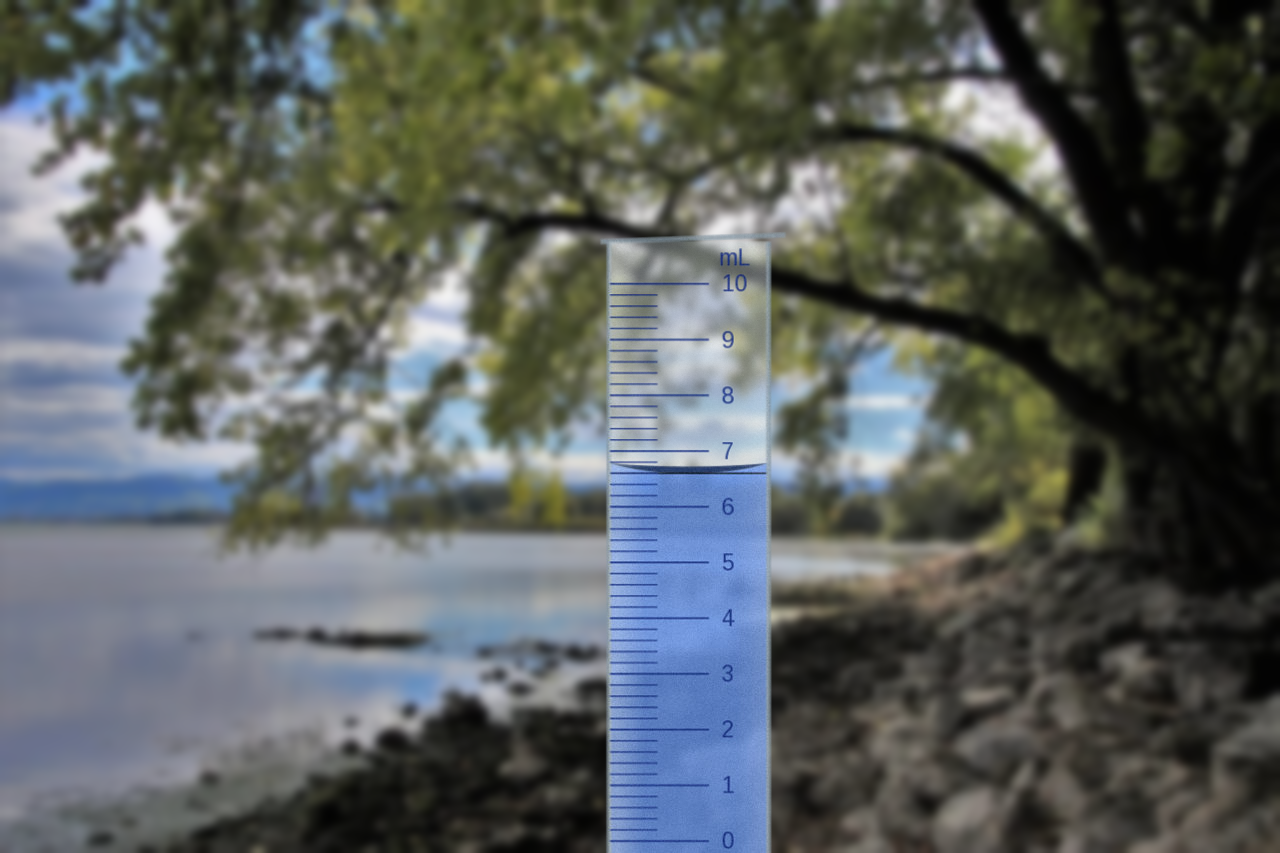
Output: 6.6 mL
